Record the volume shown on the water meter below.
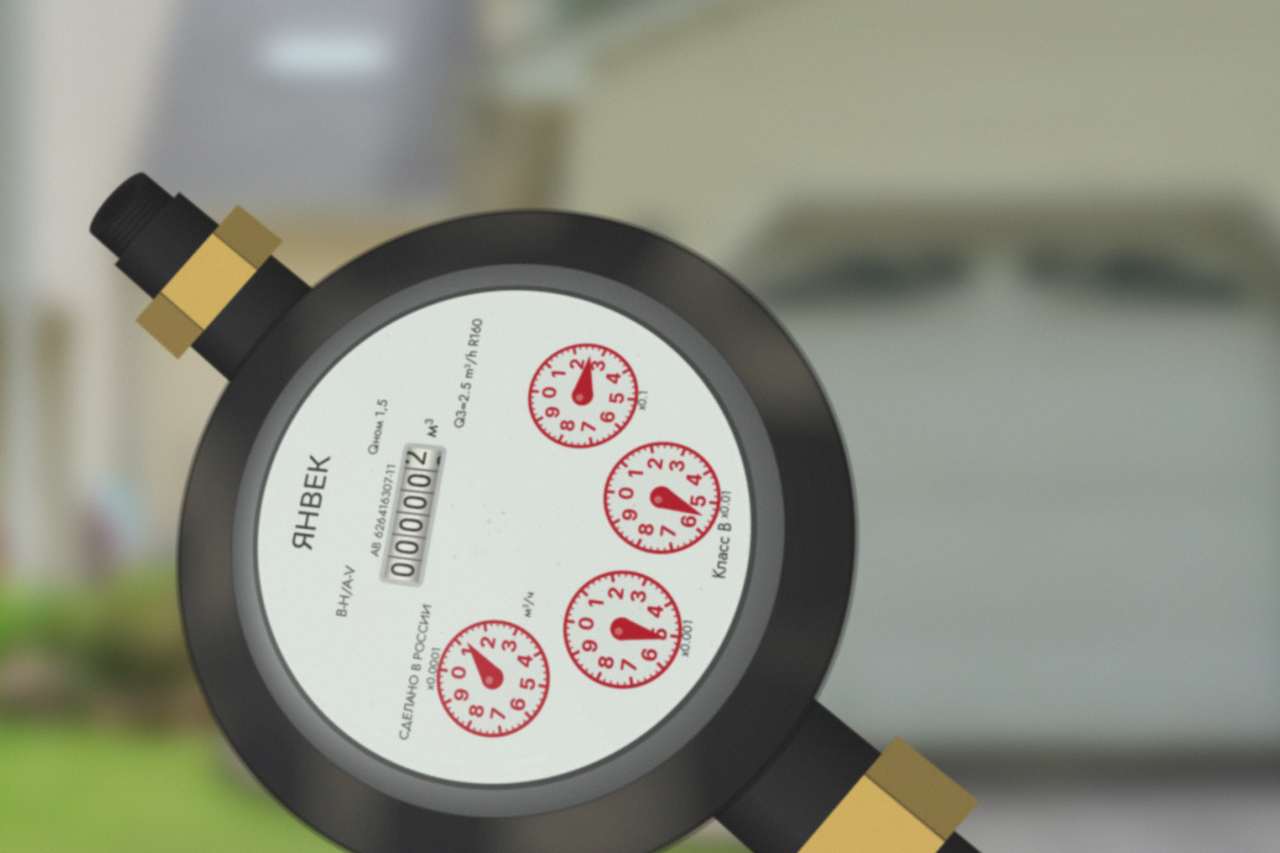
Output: 2.2551 m³
